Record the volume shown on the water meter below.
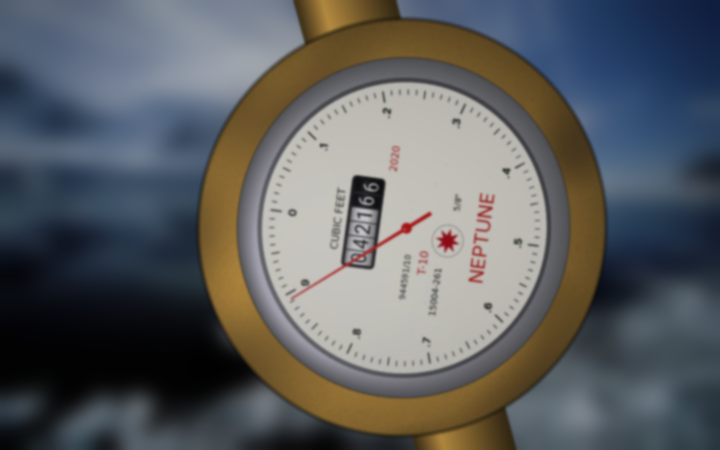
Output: 42165.89 ft³
